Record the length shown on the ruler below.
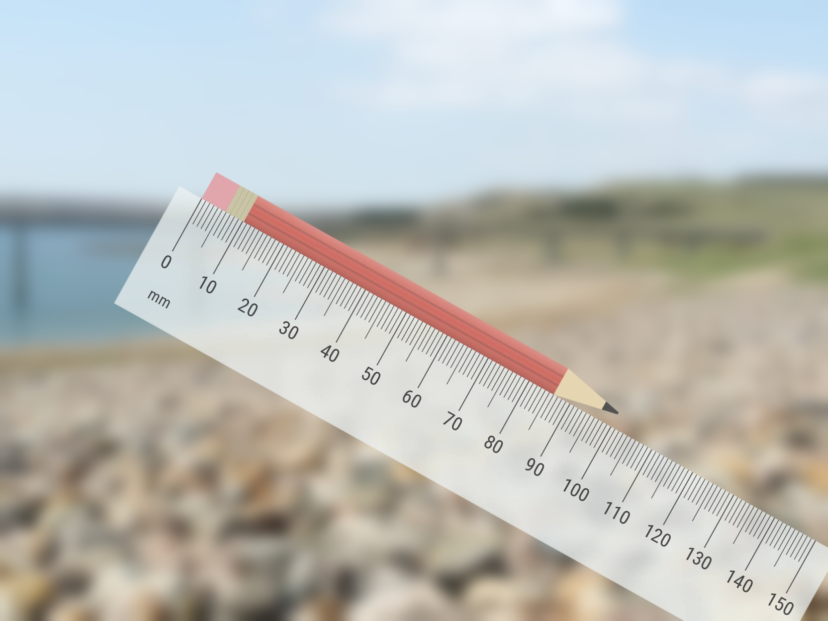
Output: 100 mm
